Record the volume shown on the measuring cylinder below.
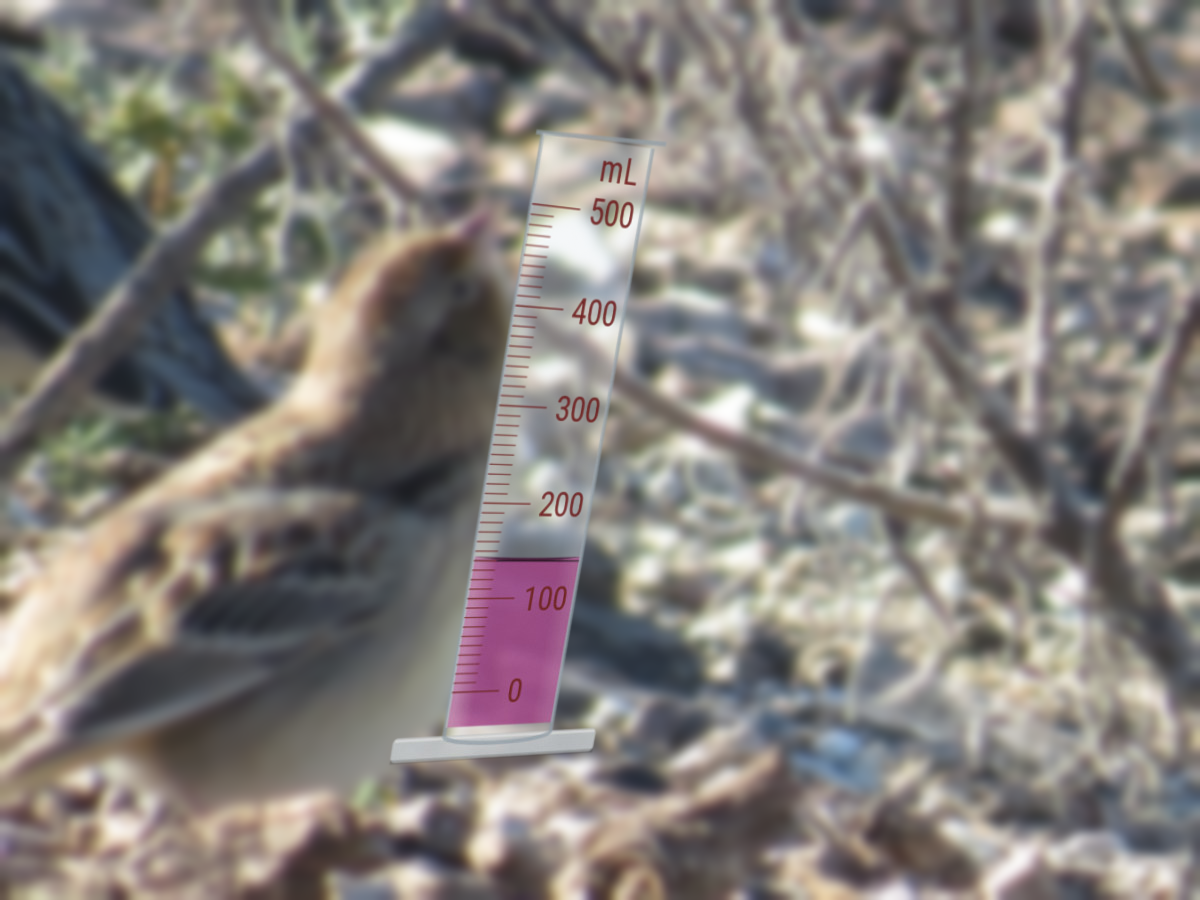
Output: 140 mL
